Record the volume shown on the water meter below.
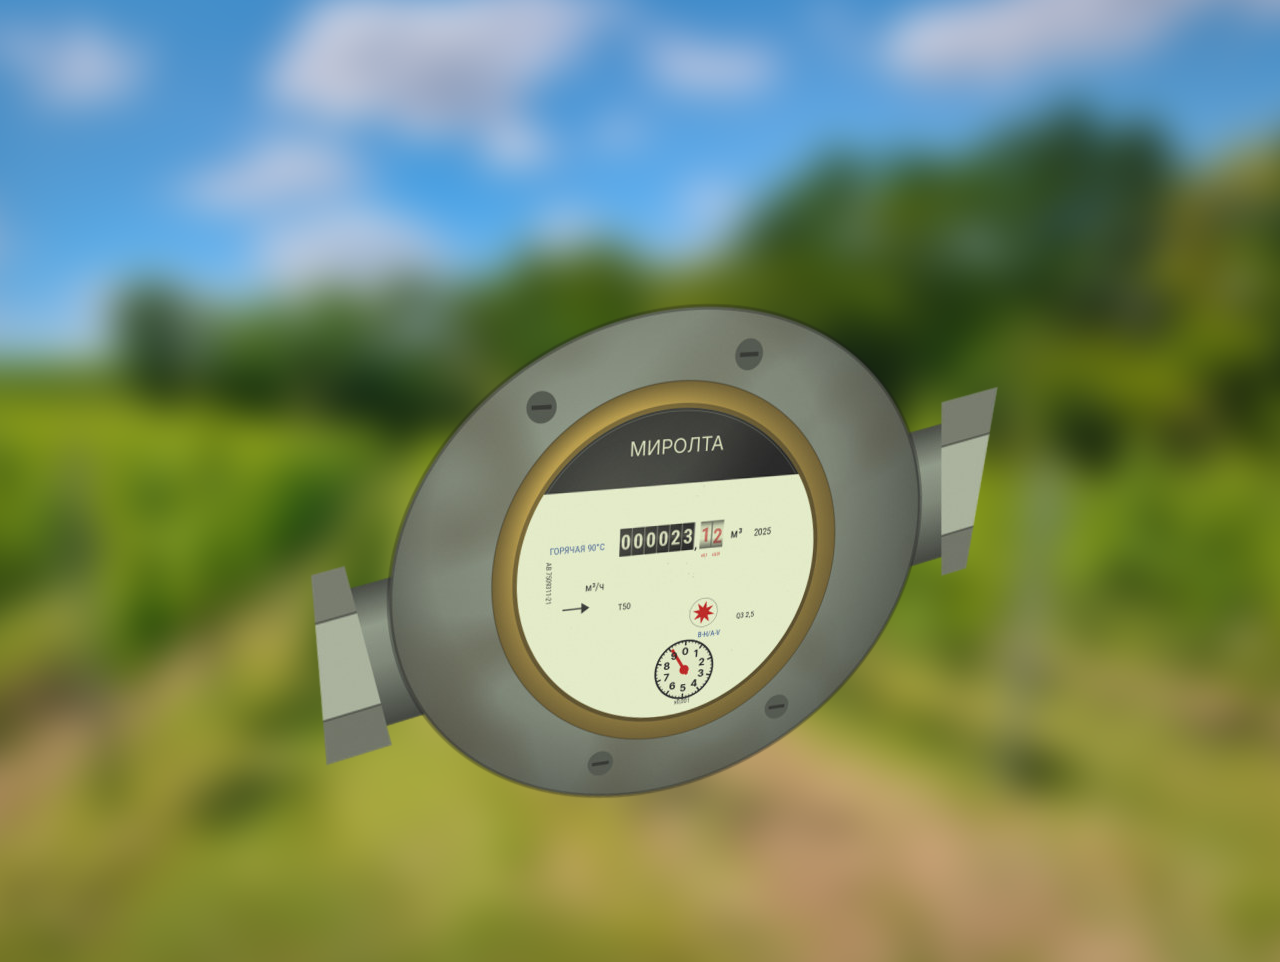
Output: 23.119 m³
